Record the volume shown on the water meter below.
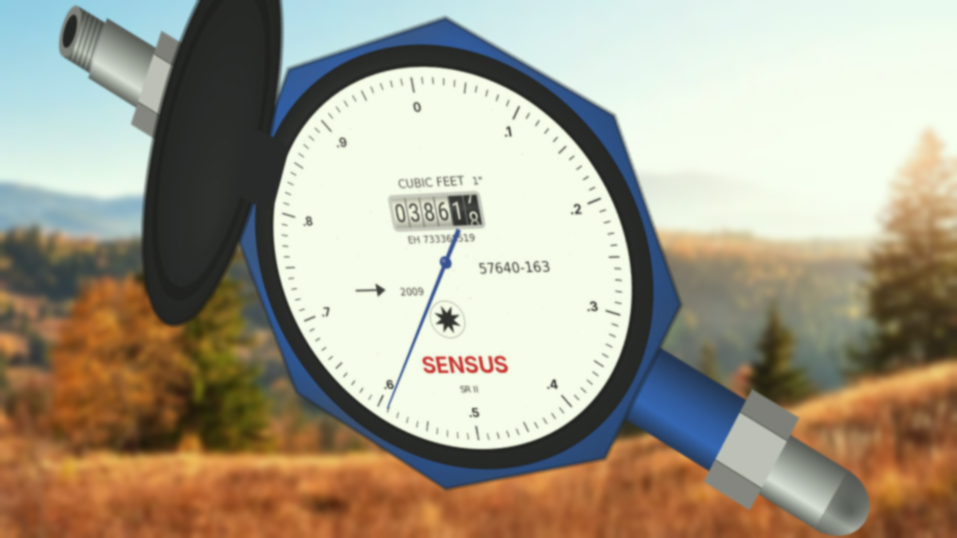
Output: 38617.59 ft³
